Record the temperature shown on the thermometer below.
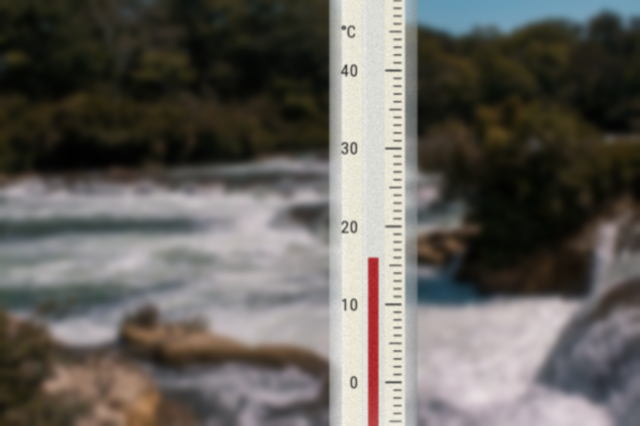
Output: 16 °C
